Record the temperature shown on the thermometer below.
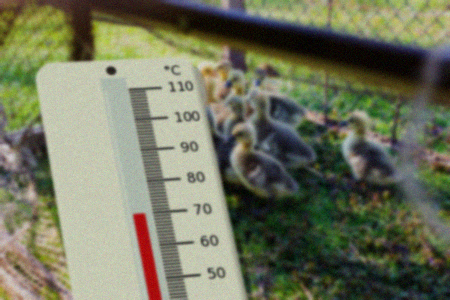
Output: 70 °C
